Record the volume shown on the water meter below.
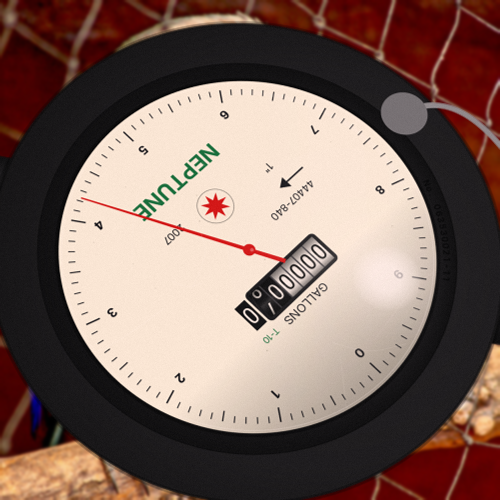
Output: 74.2 gal
